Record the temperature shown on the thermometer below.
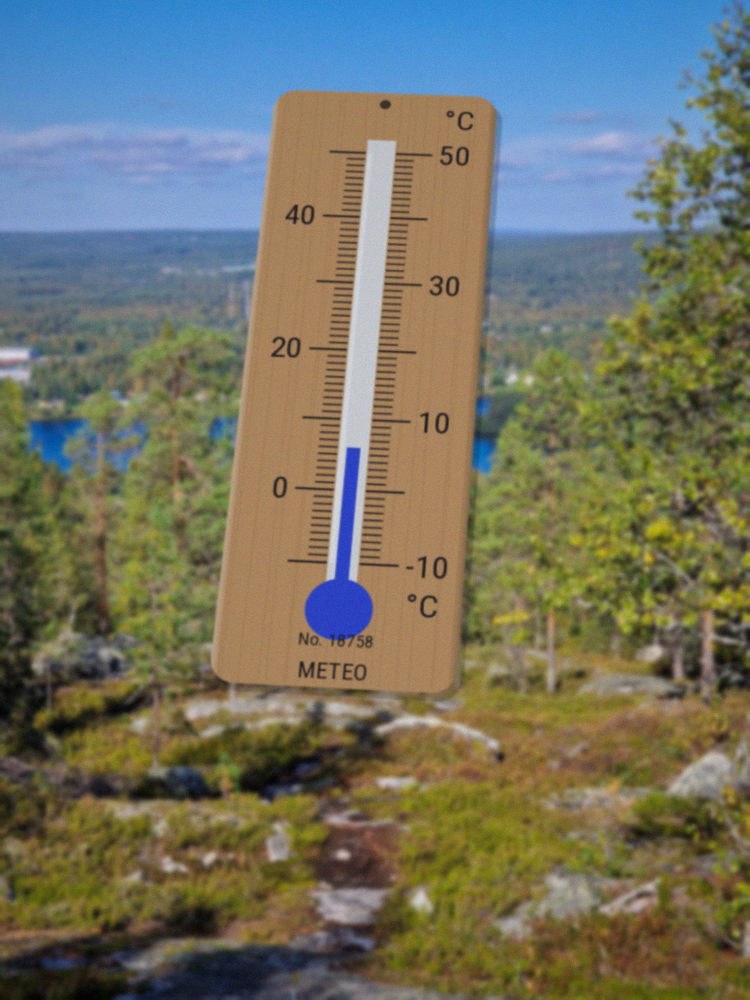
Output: 6 °C
